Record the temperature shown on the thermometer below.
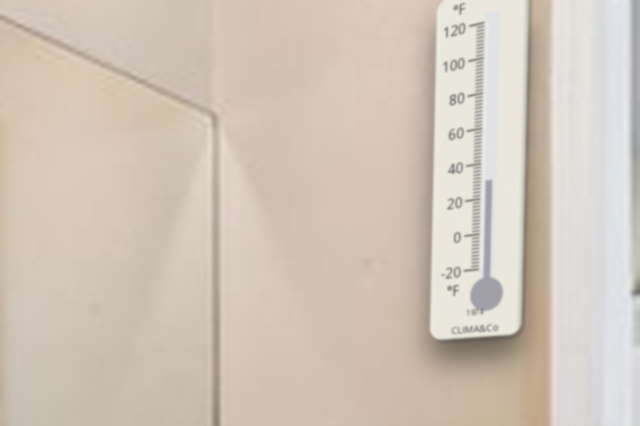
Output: 30 °F
